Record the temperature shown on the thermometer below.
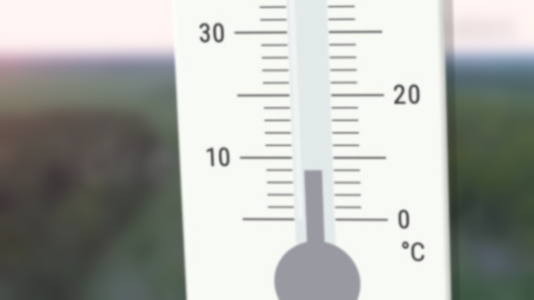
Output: 8 °C
